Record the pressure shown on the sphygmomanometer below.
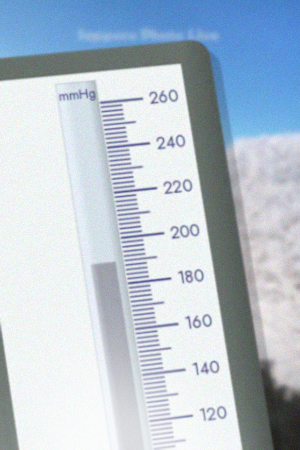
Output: 190 mmHg
